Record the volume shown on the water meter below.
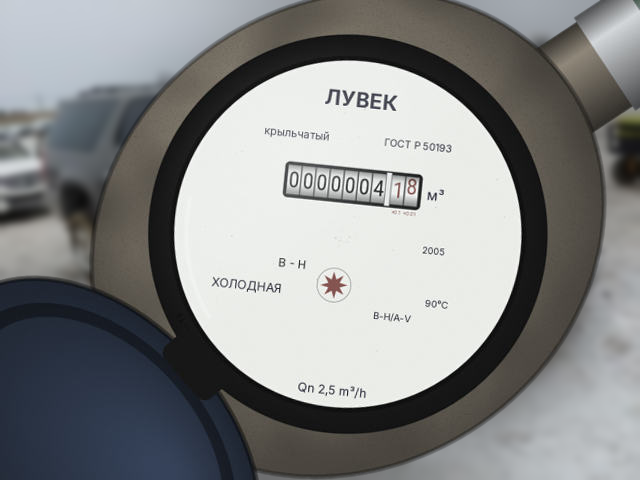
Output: 4.18 m³
